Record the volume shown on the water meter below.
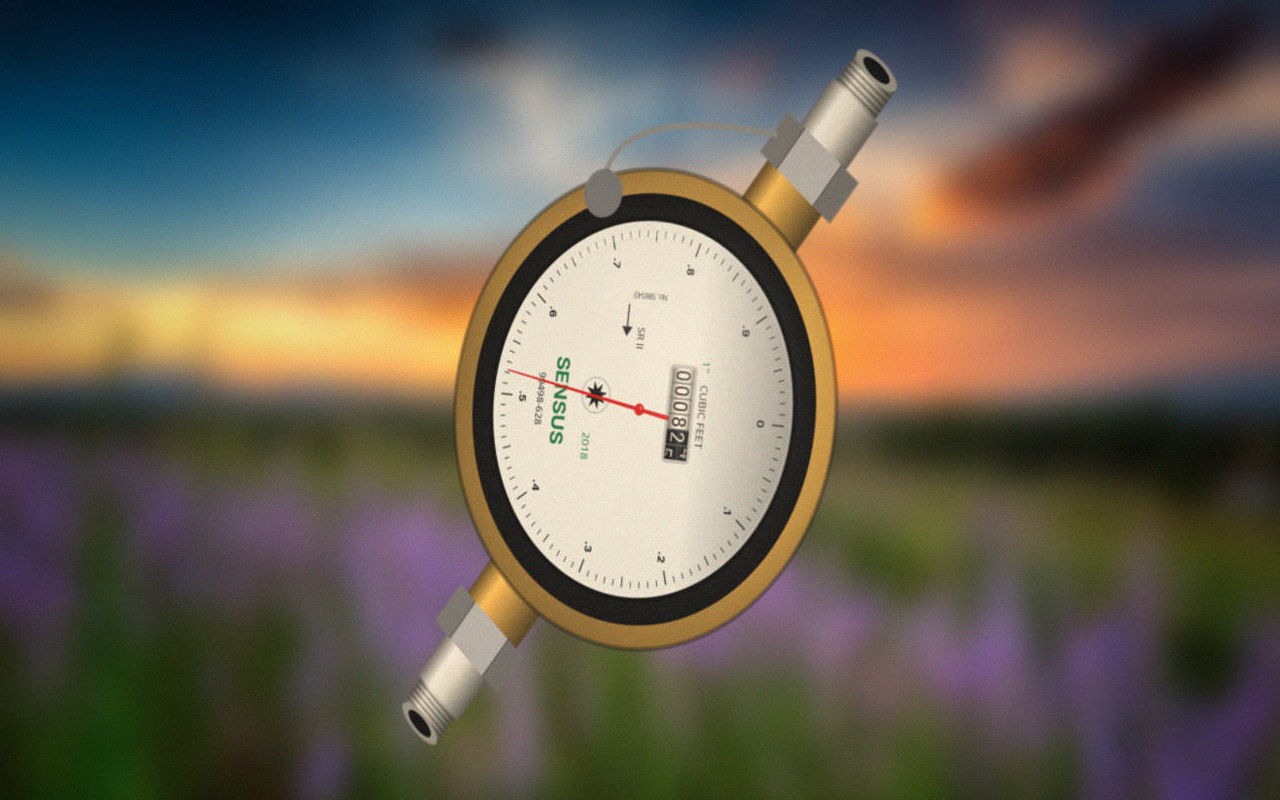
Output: 824.52 ft³
